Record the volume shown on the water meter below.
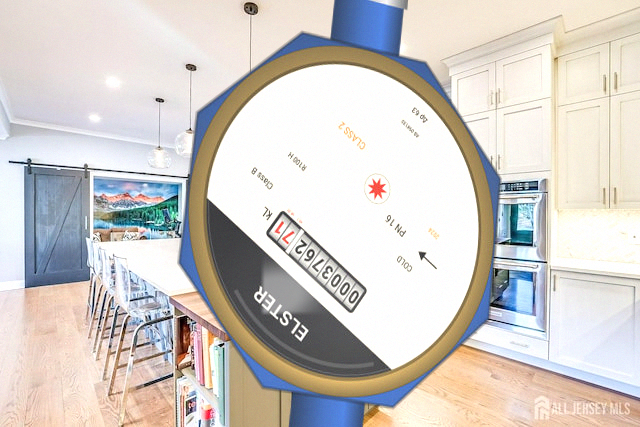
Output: 3762.71 kL
